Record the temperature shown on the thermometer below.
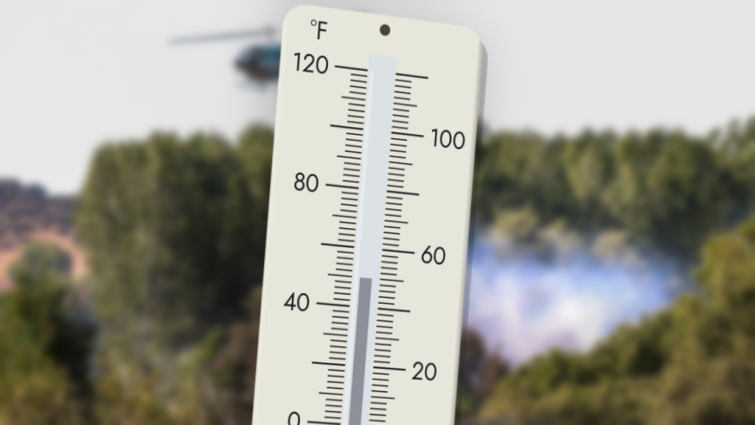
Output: 50 °F
